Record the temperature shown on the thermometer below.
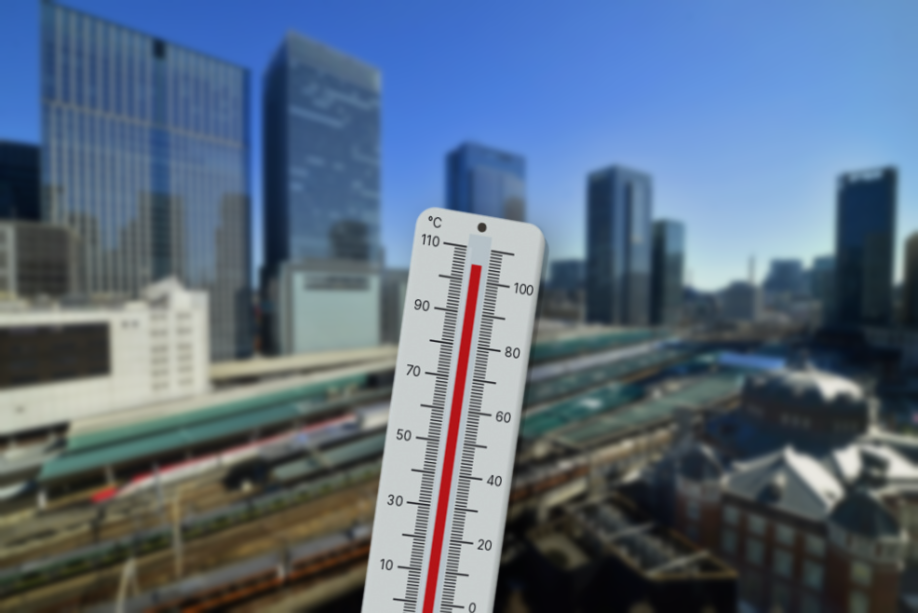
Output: 105 °C
